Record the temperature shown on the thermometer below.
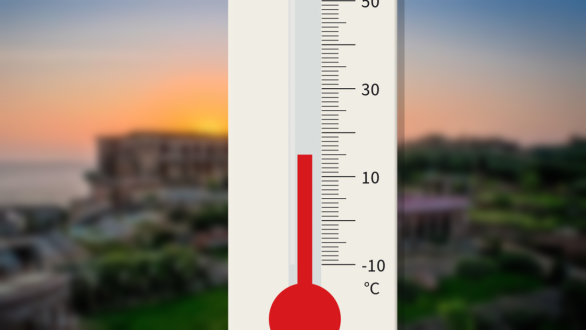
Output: 15 °C
